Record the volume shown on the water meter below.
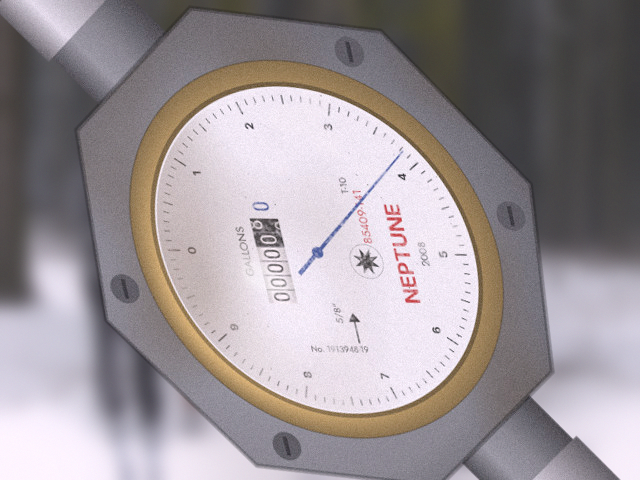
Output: 83.8 gal
